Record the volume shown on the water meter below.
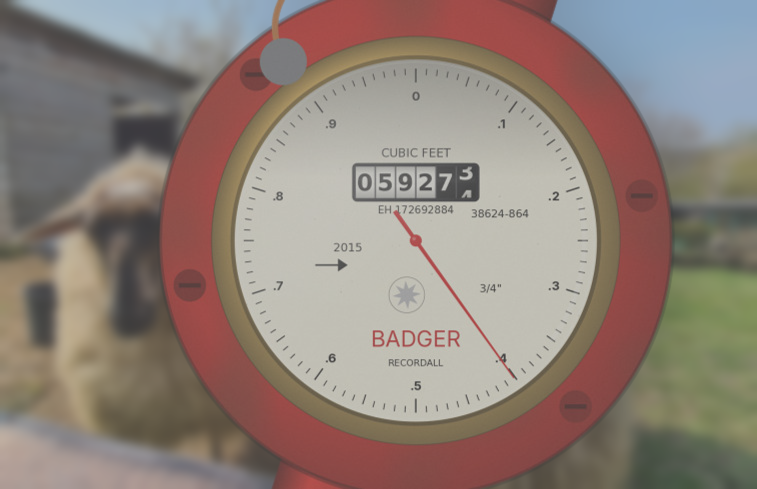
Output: 59273.40 ft³
